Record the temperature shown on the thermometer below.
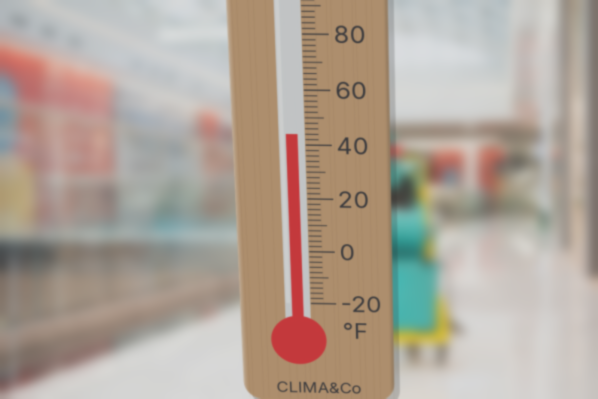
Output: 44 °F
